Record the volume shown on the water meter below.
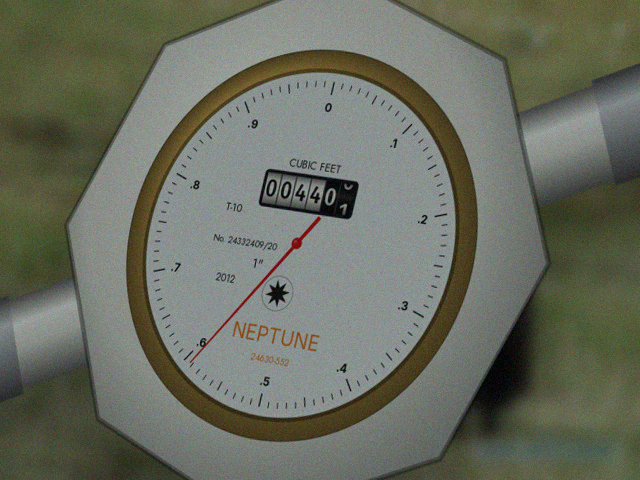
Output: 4400.59 ft³
